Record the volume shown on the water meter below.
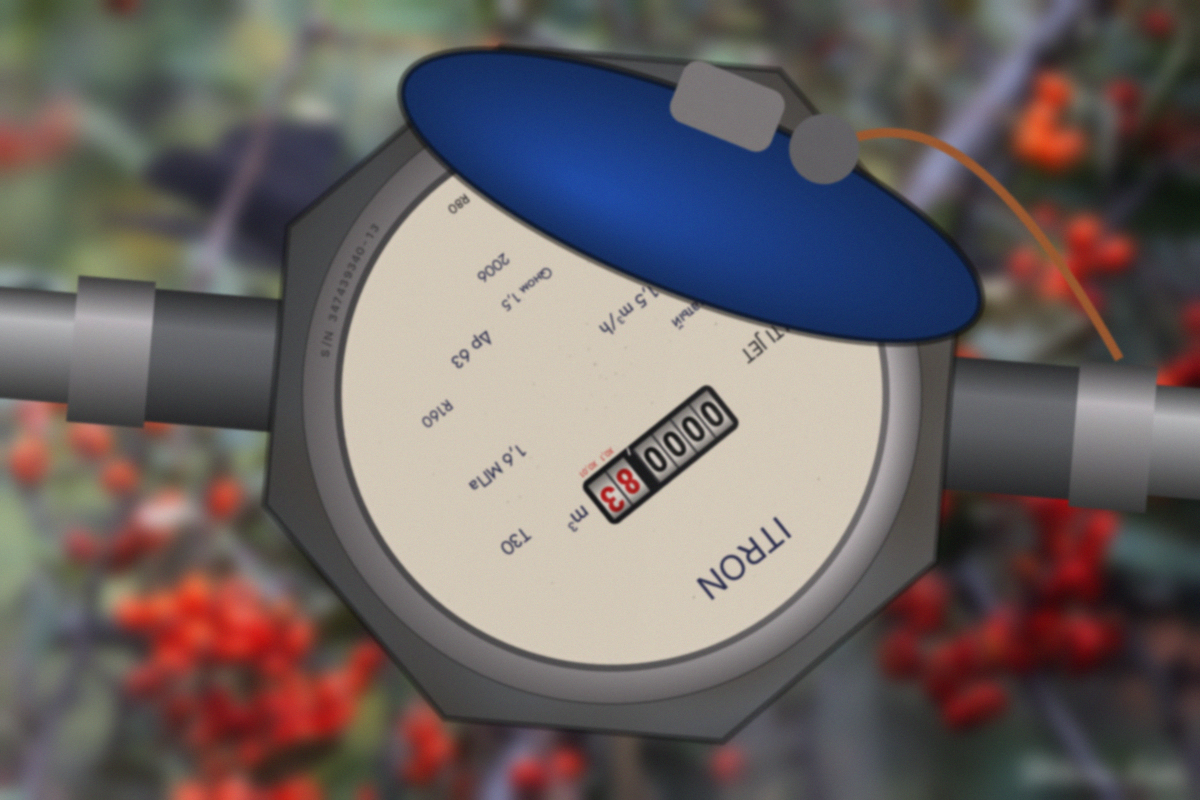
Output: 0.83 m³
